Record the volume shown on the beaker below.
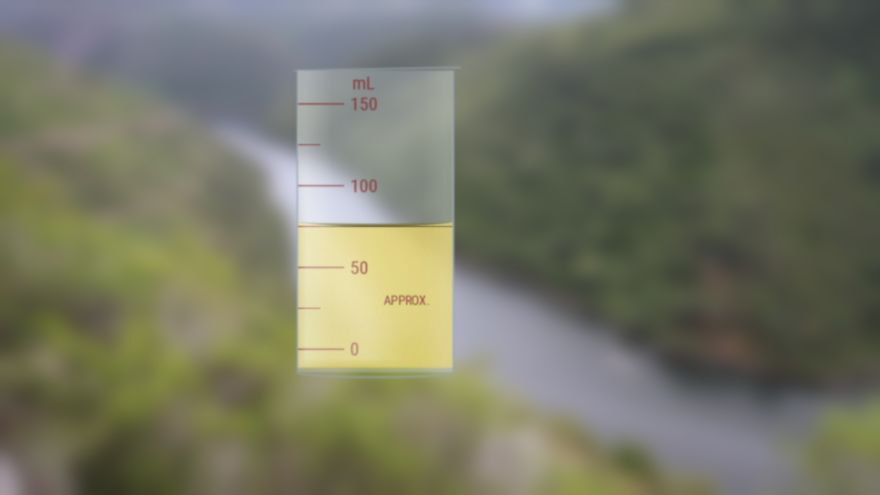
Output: 75 mL
